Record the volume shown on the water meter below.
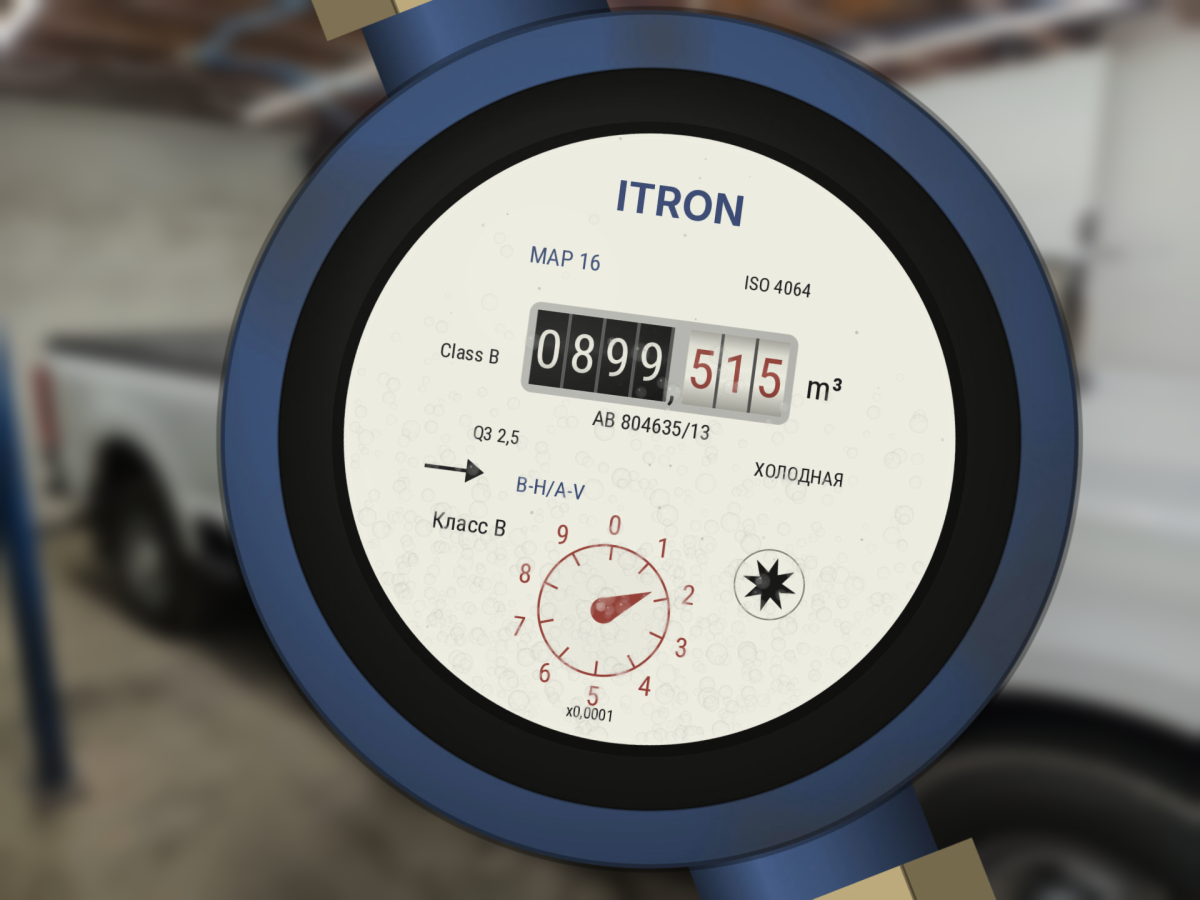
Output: 899.5151 m³
